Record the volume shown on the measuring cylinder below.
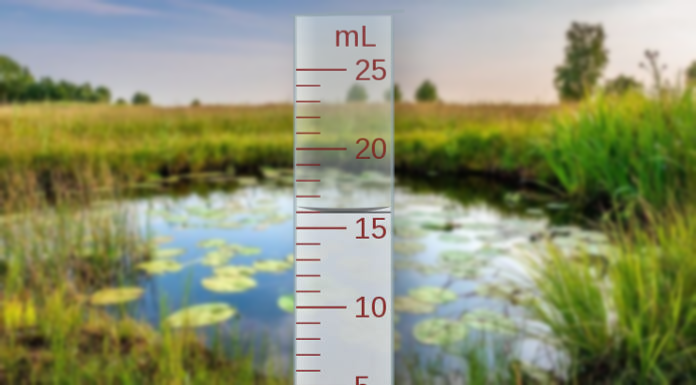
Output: 16 mL
